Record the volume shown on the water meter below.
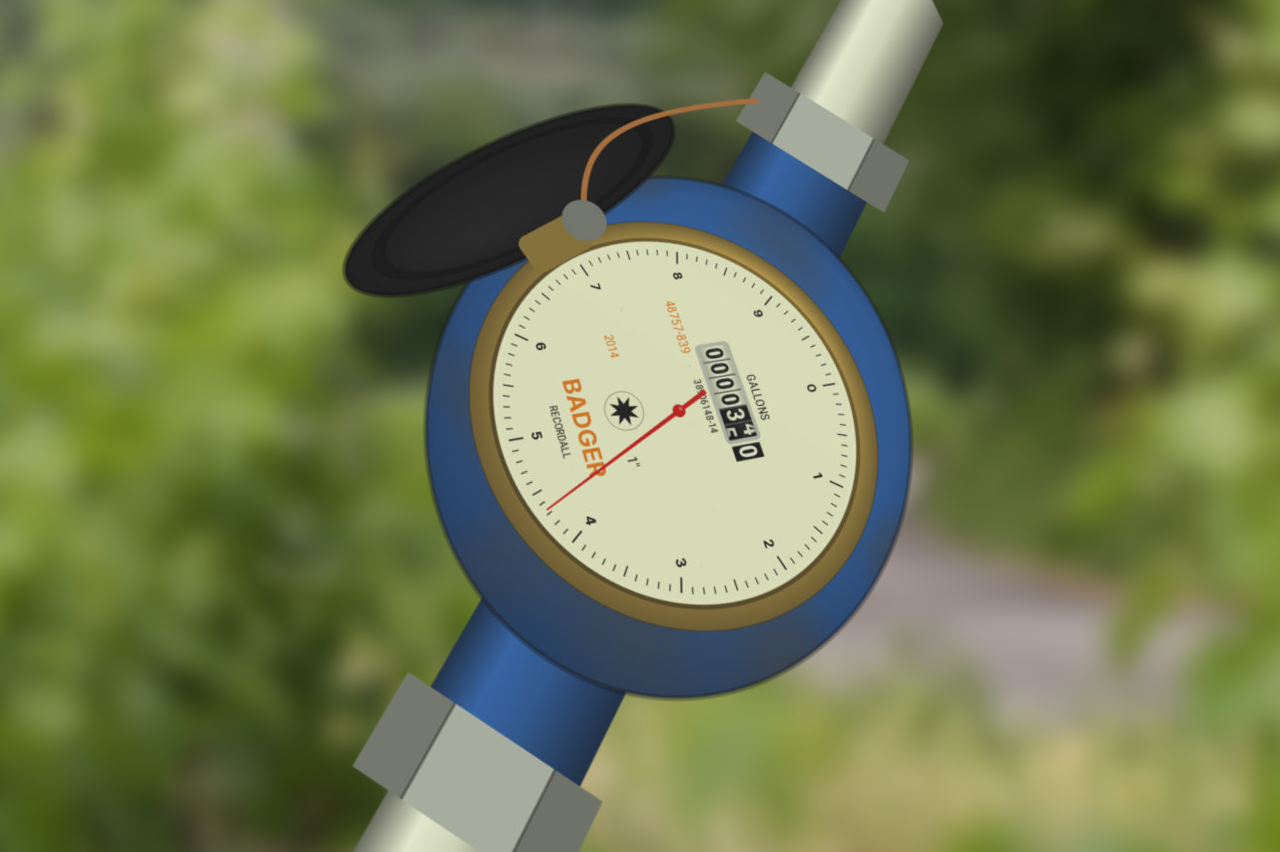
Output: 344.3 gal
